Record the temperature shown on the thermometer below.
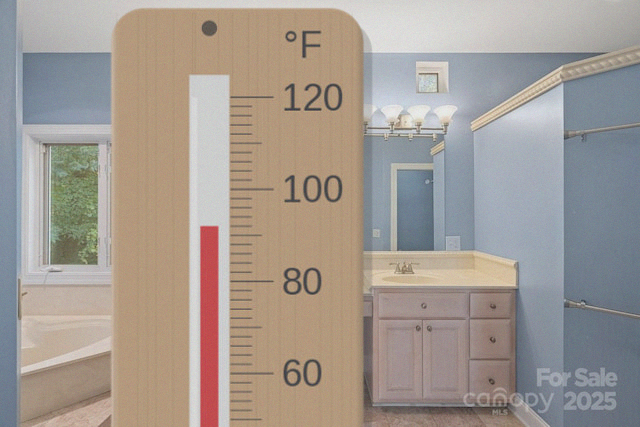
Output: 92 °F
